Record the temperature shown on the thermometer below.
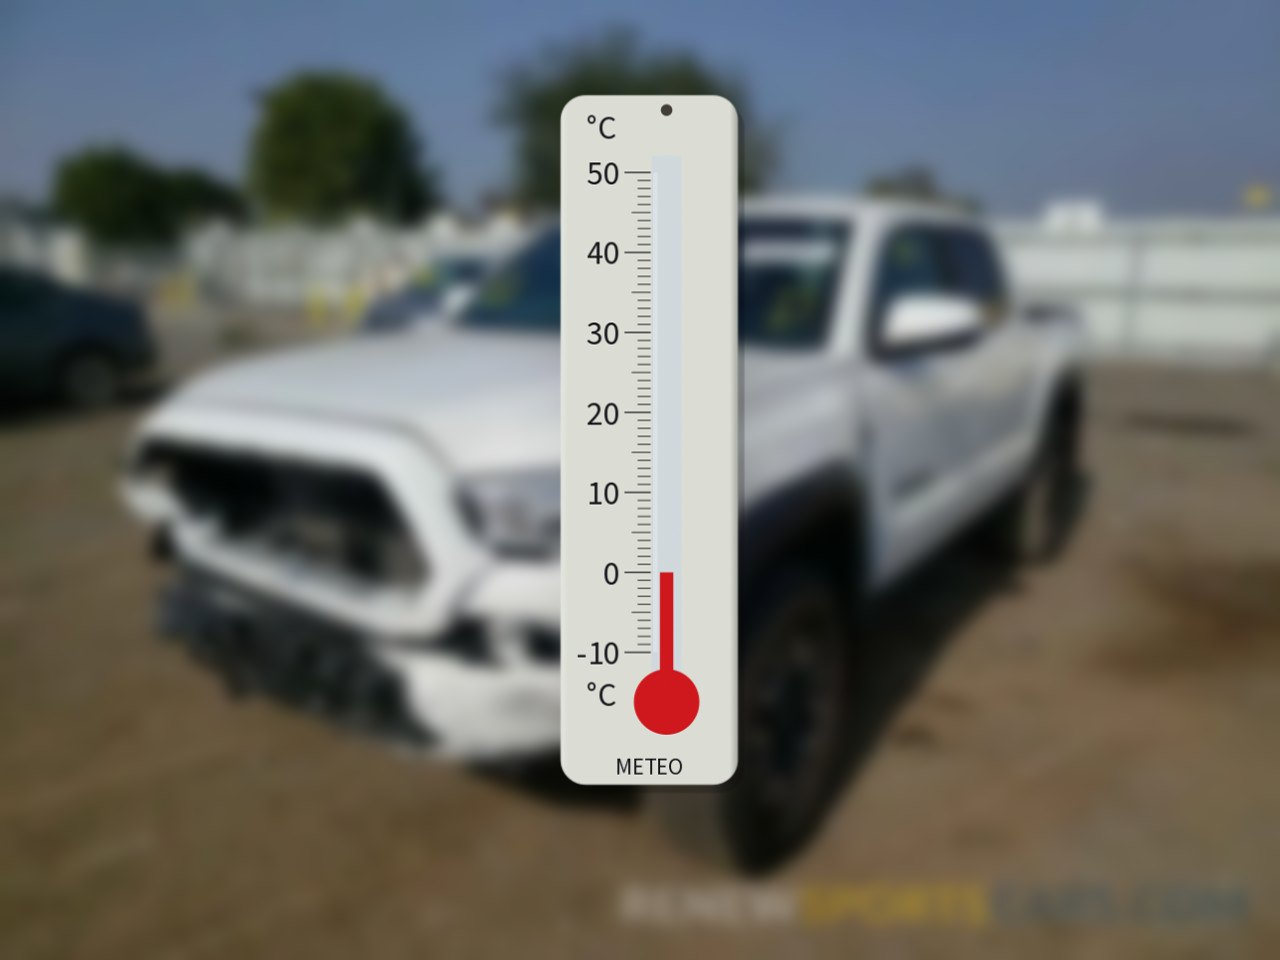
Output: 0 °C
